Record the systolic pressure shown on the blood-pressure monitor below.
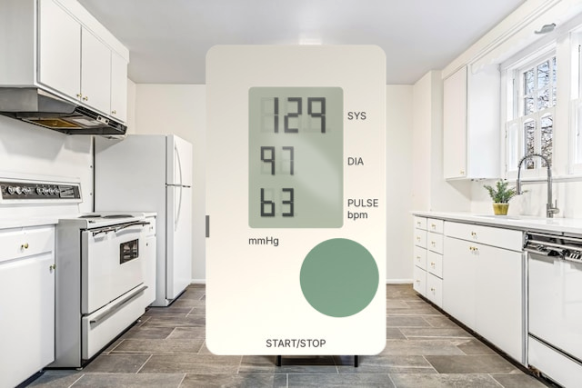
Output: 129 mmHg
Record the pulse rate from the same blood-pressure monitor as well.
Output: 63 bpm
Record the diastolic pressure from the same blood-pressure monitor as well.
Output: 97 mmHg
